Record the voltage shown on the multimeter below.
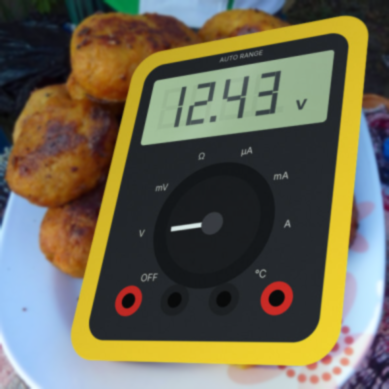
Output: 12.43 V
